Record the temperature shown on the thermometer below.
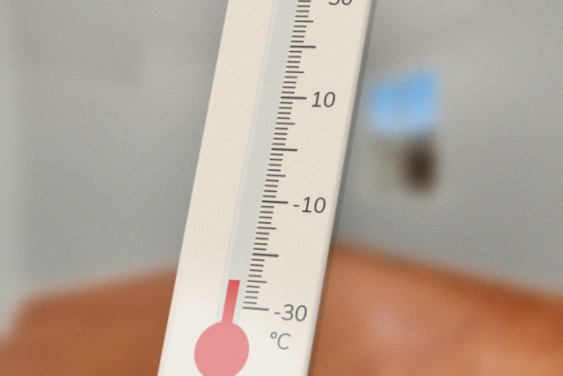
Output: -25 °C
